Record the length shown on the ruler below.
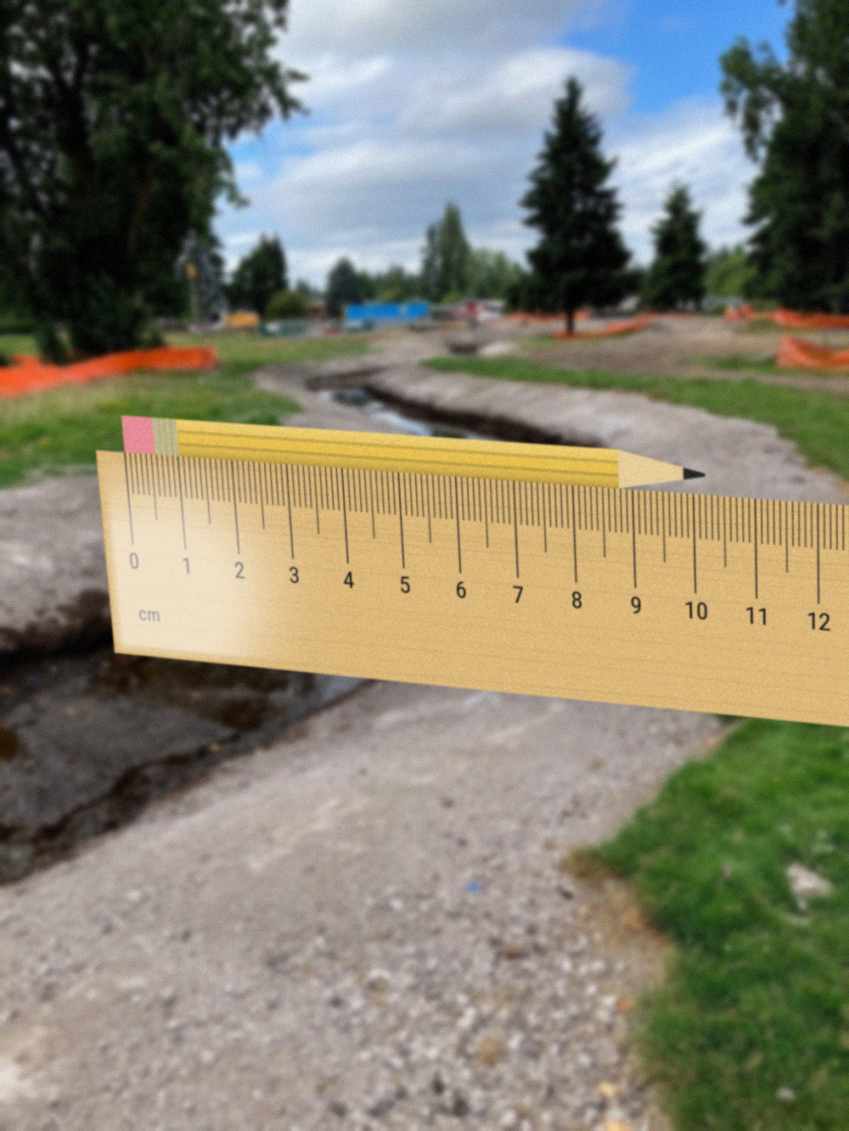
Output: 10.2 cm
